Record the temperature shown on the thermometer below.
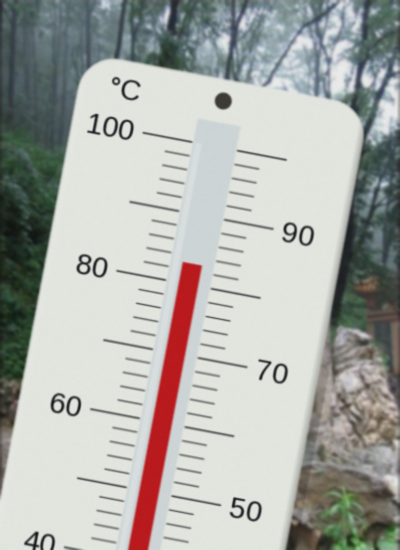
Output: 83 °C
